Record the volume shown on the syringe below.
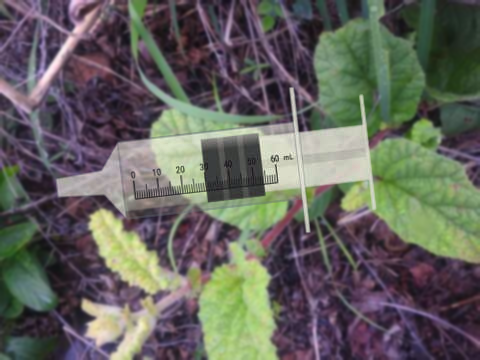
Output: 30 mL
